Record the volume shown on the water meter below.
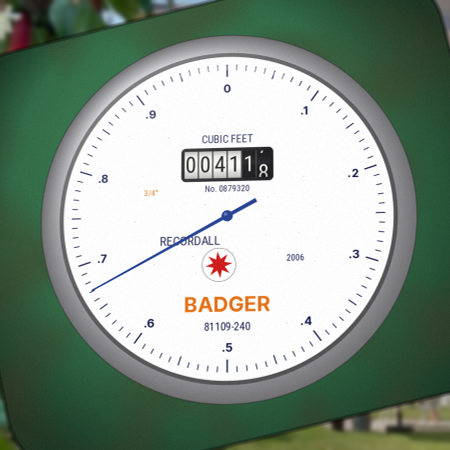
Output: 4117.67 ft³
